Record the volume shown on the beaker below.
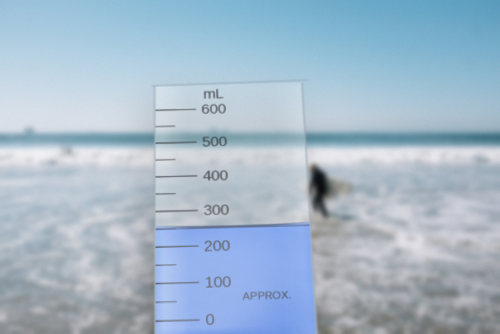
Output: 250 mL
